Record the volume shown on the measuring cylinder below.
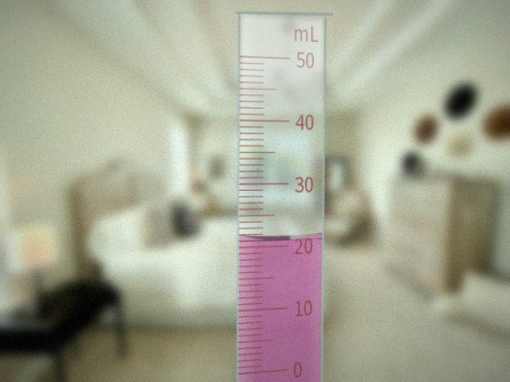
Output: 21 mL
